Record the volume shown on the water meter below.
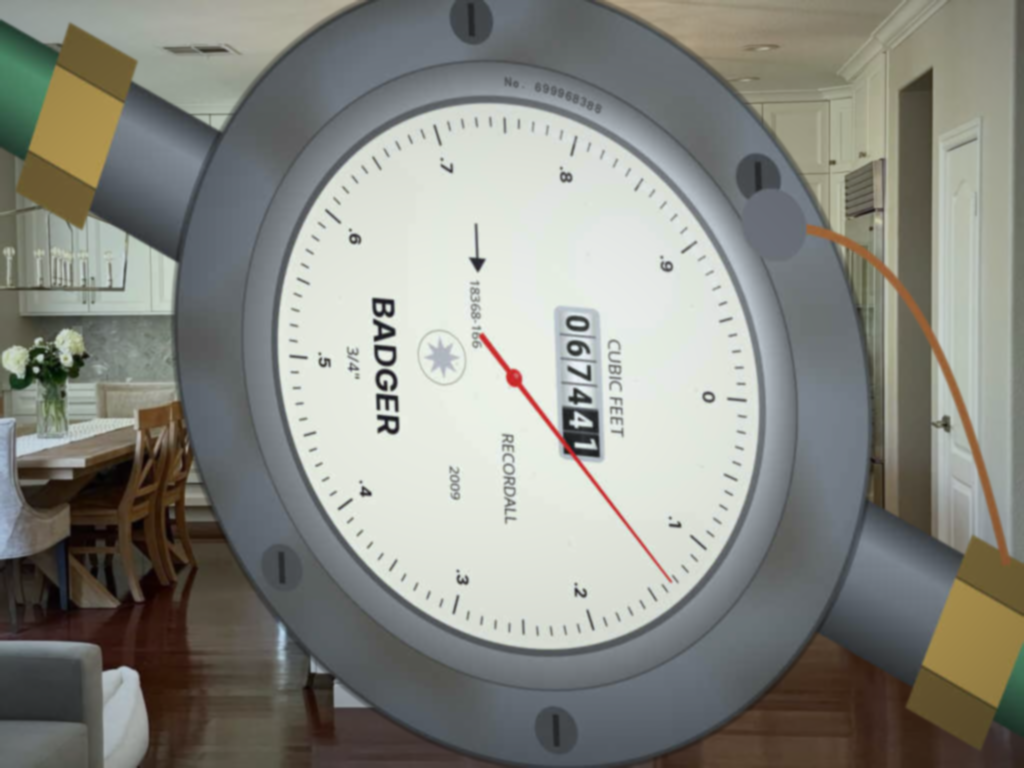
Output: 67441.13 ft³
